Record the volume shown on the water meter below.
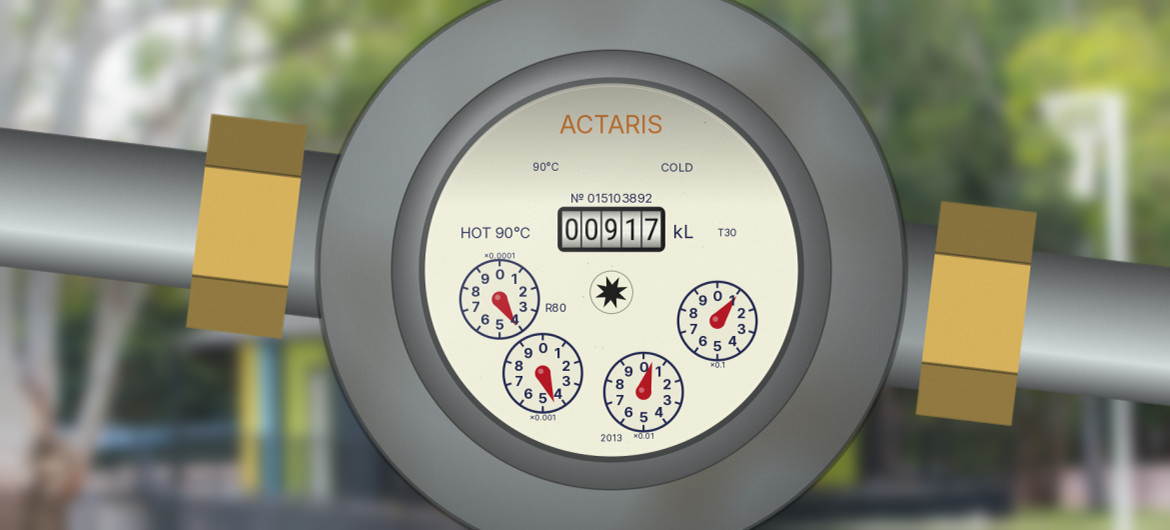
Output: 917.1044 kL
